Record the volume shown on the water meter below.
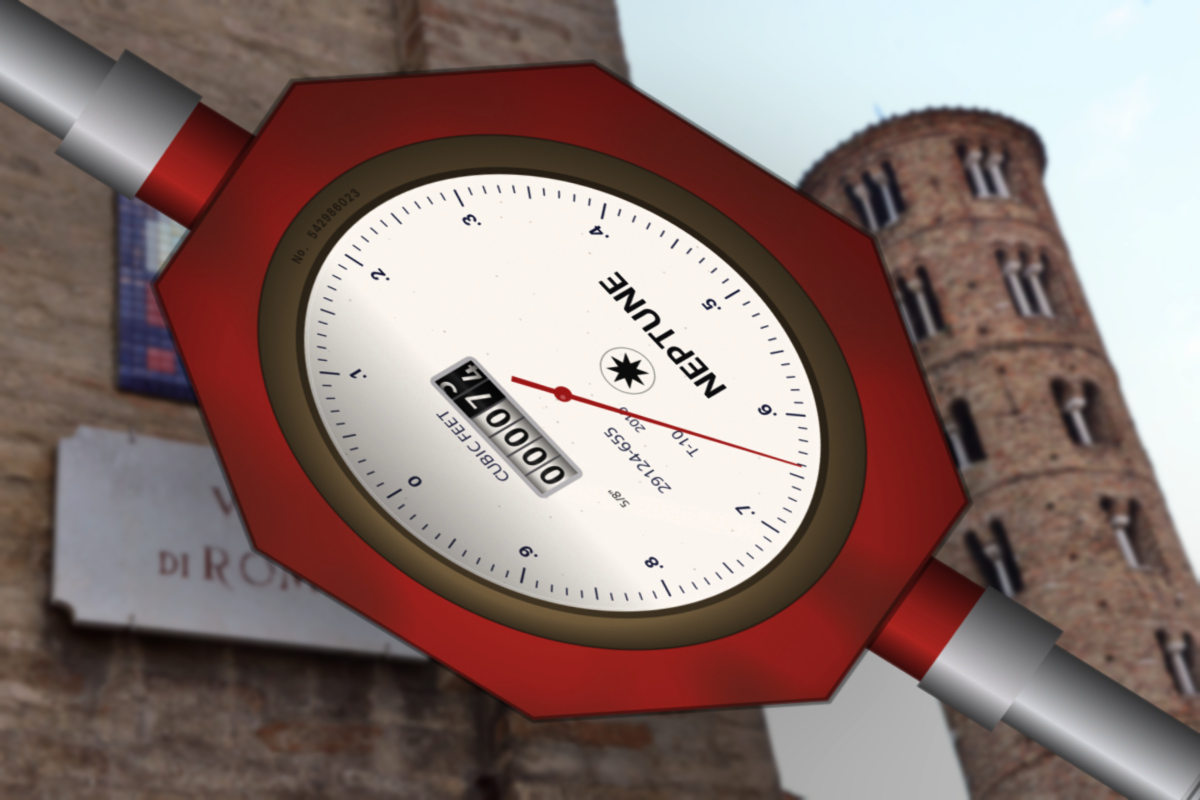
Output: 73.64 ft³
